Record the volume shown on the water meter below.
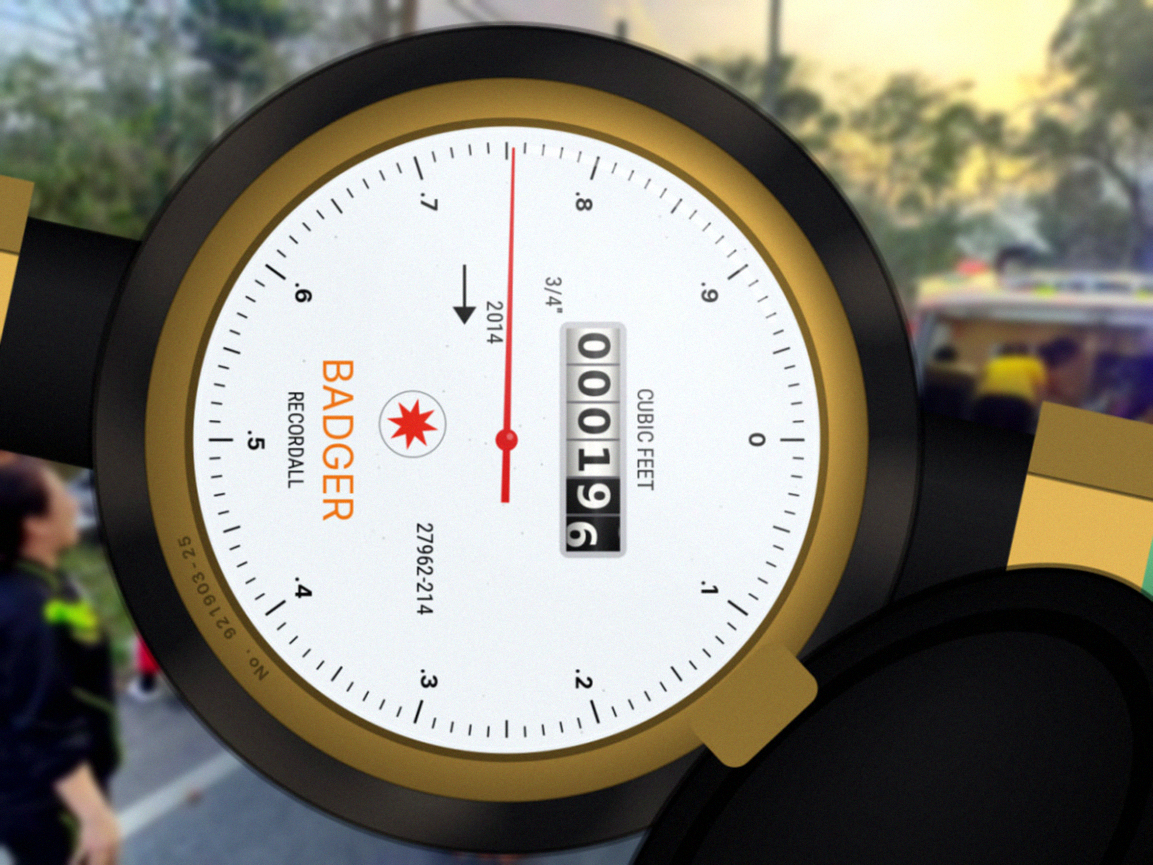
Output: 195.75 ft³
